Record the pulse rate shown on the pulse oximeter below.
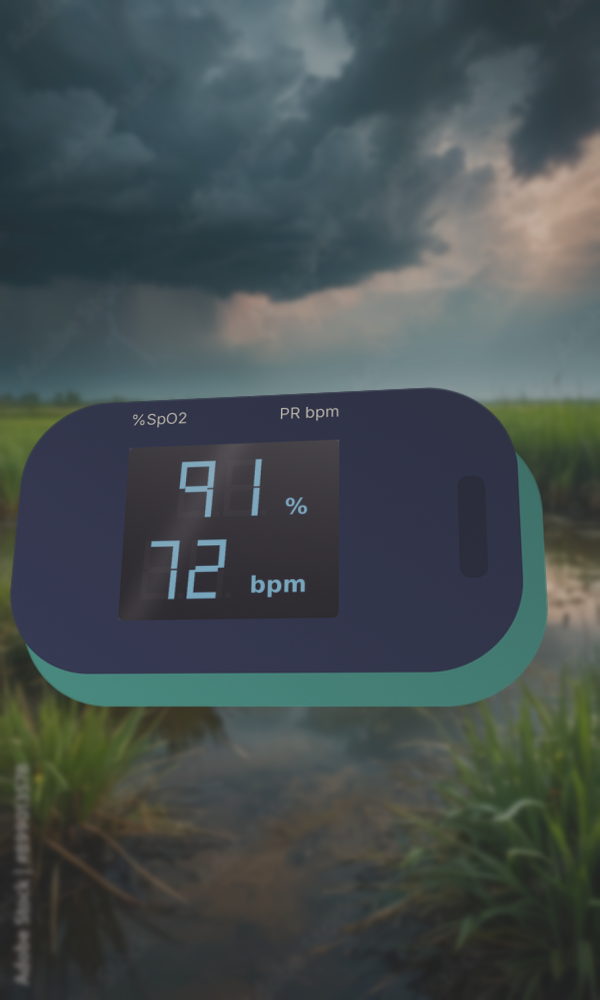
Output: 72 bpm
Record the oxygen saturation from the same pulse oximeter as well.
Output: 91 %
